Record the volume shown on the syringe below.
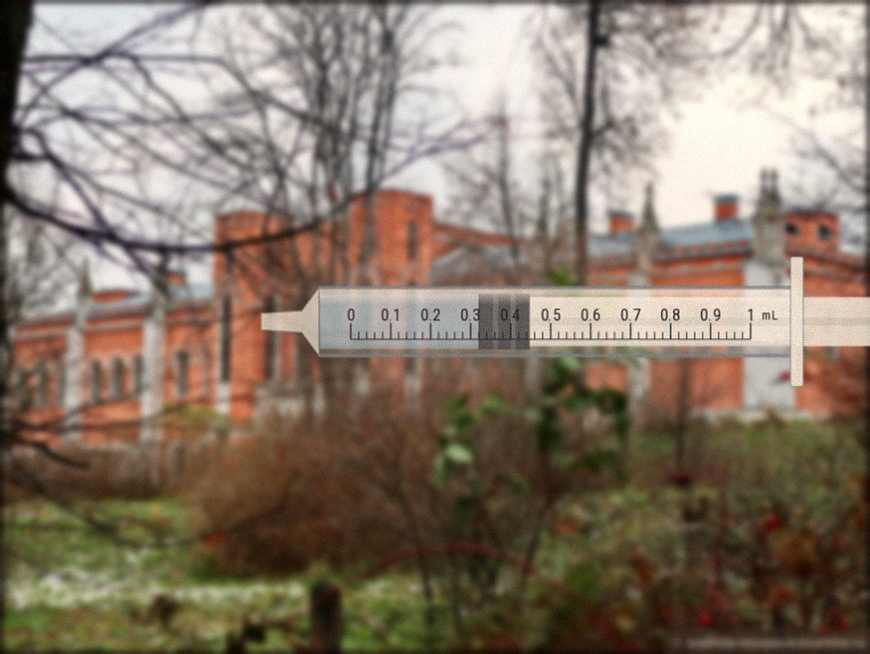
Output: 0.32 mL
